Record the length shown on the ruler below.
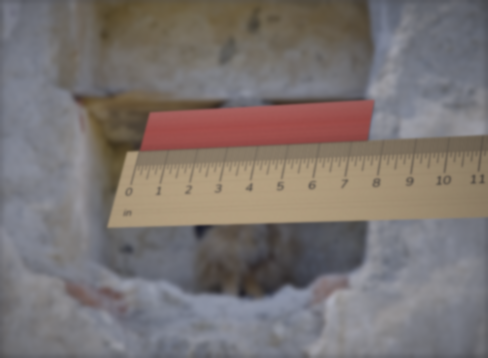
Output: 7.5 in
